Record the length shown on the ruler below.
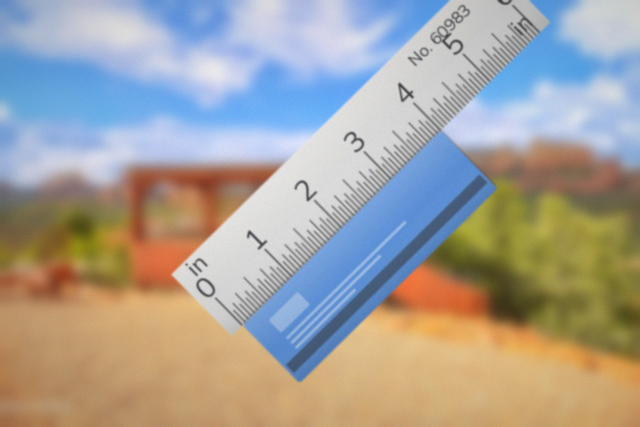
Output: 4 in
